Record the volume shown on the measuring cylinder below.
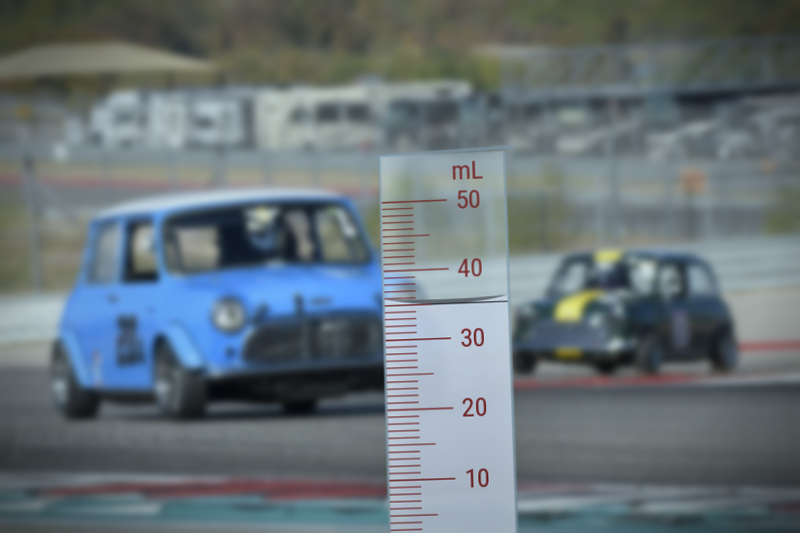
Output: 35 mL
